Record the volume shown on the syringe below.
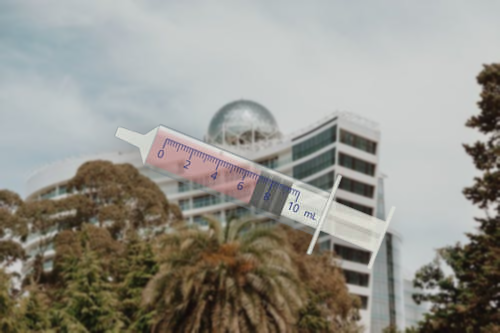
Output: 7 mL
